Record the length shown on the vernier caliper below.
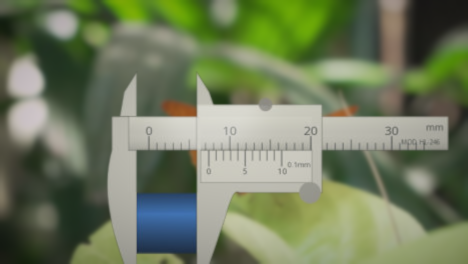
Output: 7.4 mm
